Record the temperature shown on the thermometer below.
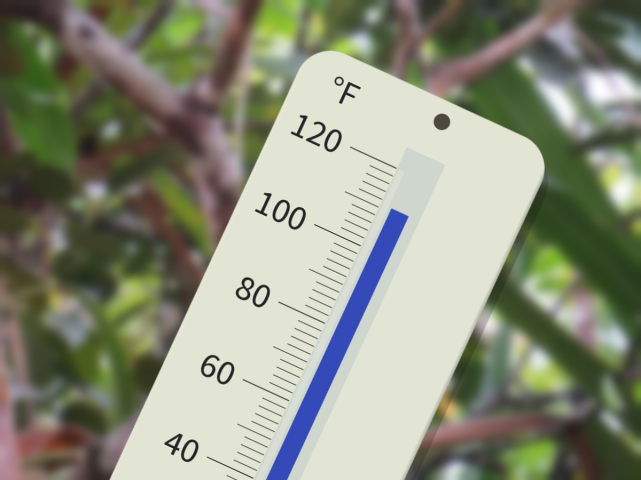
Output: 111 °F
